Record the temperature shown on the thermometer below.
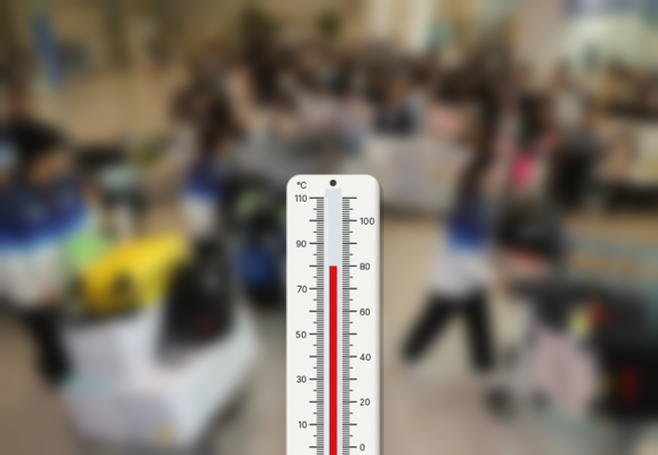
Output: 80 °C
